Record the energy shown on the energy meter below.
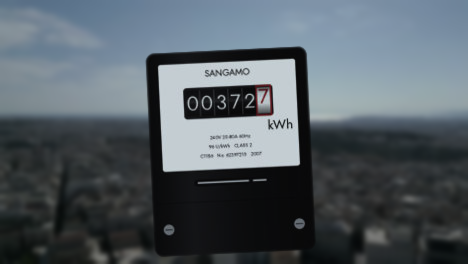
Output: 372.7 kWh
